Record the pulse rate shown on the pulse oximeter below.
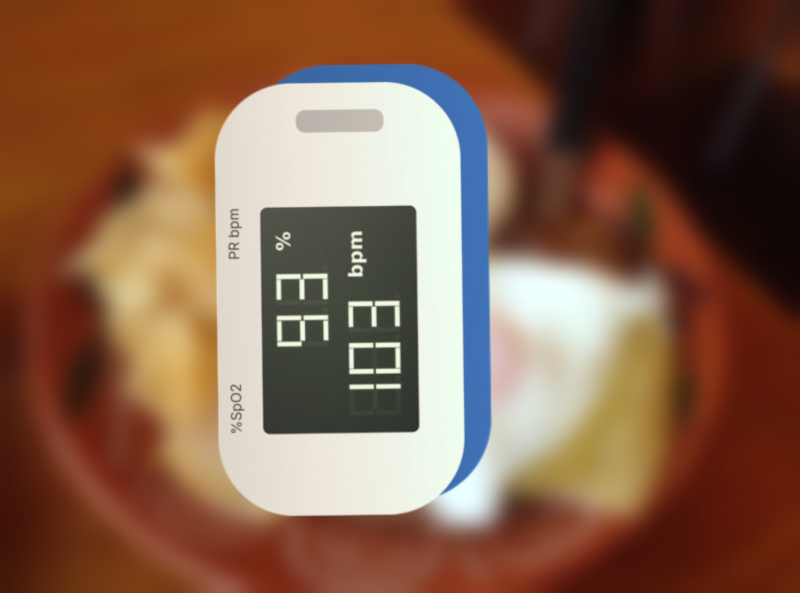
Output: 103 bpm
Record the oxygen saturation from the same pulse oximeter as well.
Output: 93 %
